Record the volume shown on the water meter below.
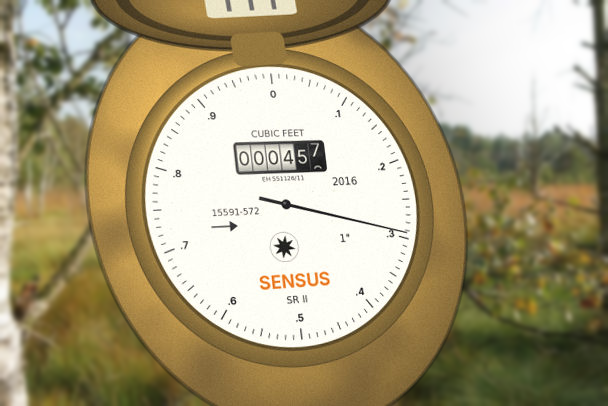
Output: 457.29 ft³
